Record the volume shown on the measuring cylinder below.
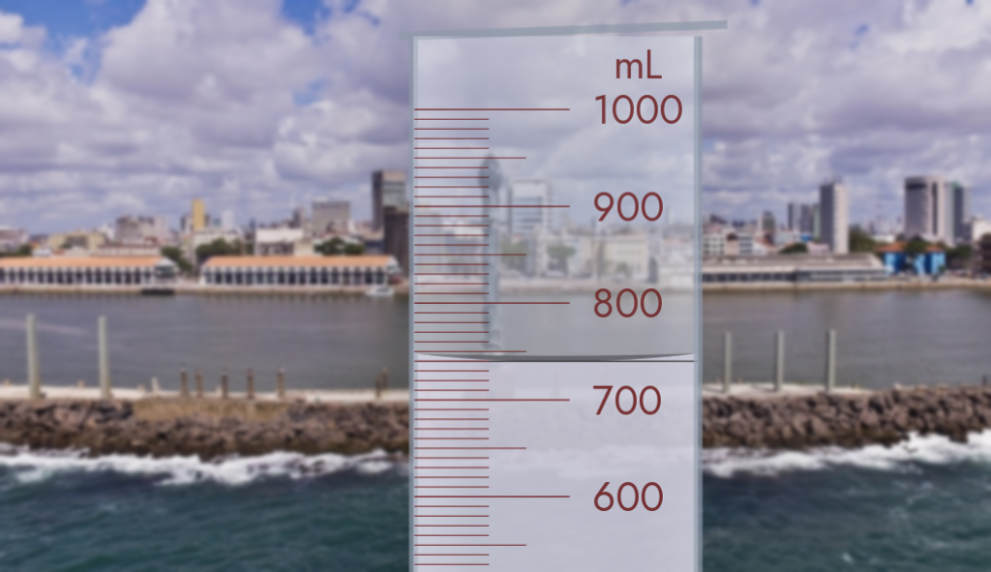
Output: 740 mL
